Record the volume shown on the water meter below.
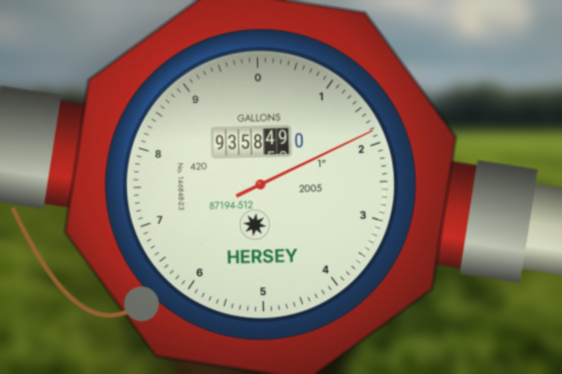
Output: 9358491.8 gal
